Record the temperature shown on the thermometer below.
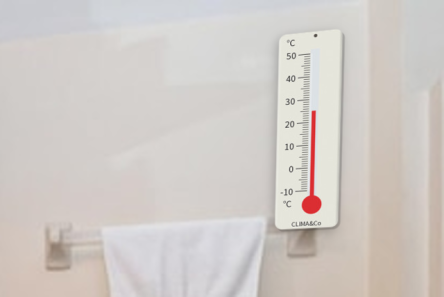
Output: 25 °C
